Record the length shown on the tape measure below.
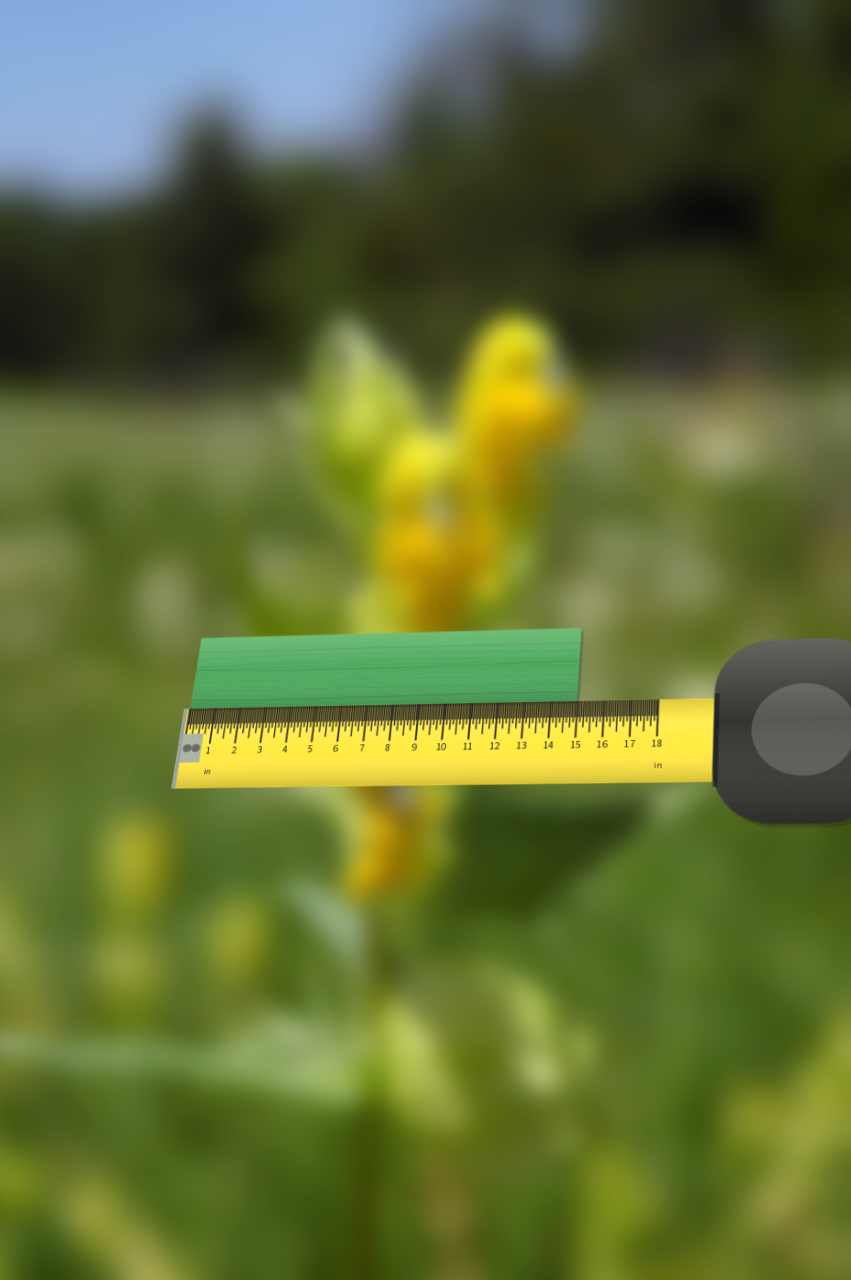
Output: 15 in
